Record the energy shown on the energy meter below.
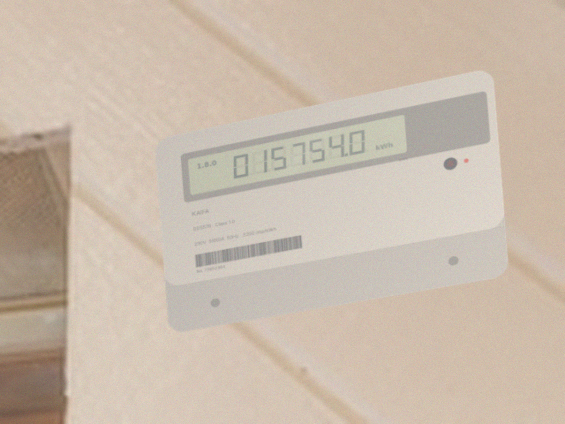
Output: 15754.0 kWh
